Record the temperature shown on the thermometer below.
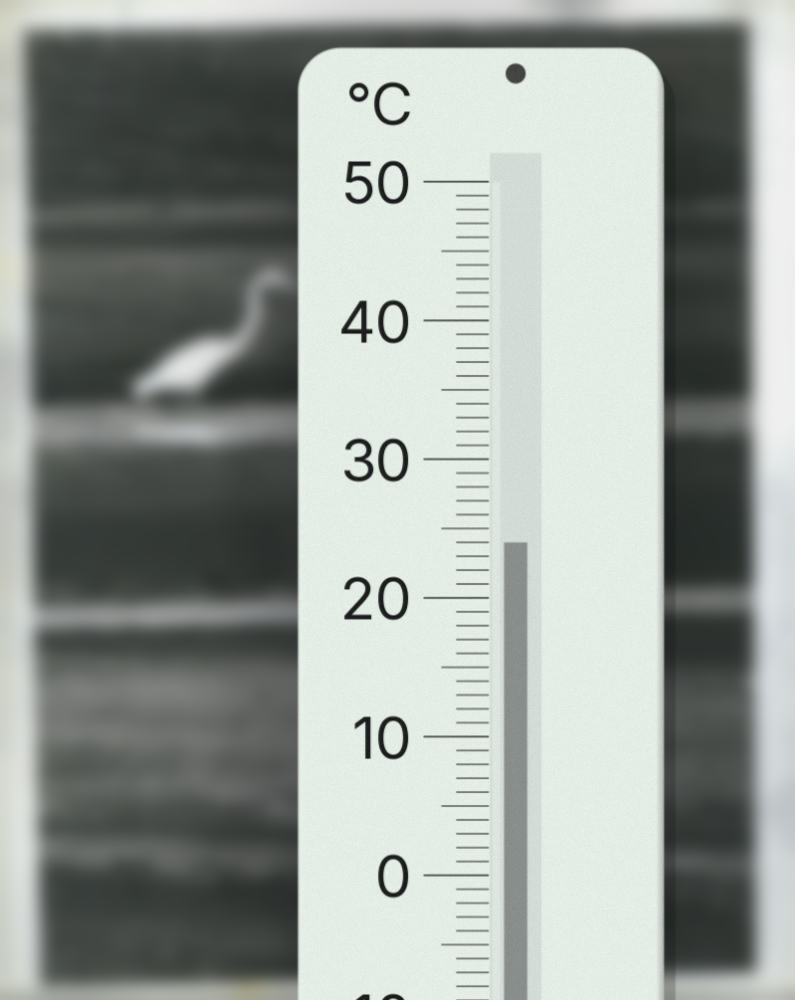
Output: 24 °C
